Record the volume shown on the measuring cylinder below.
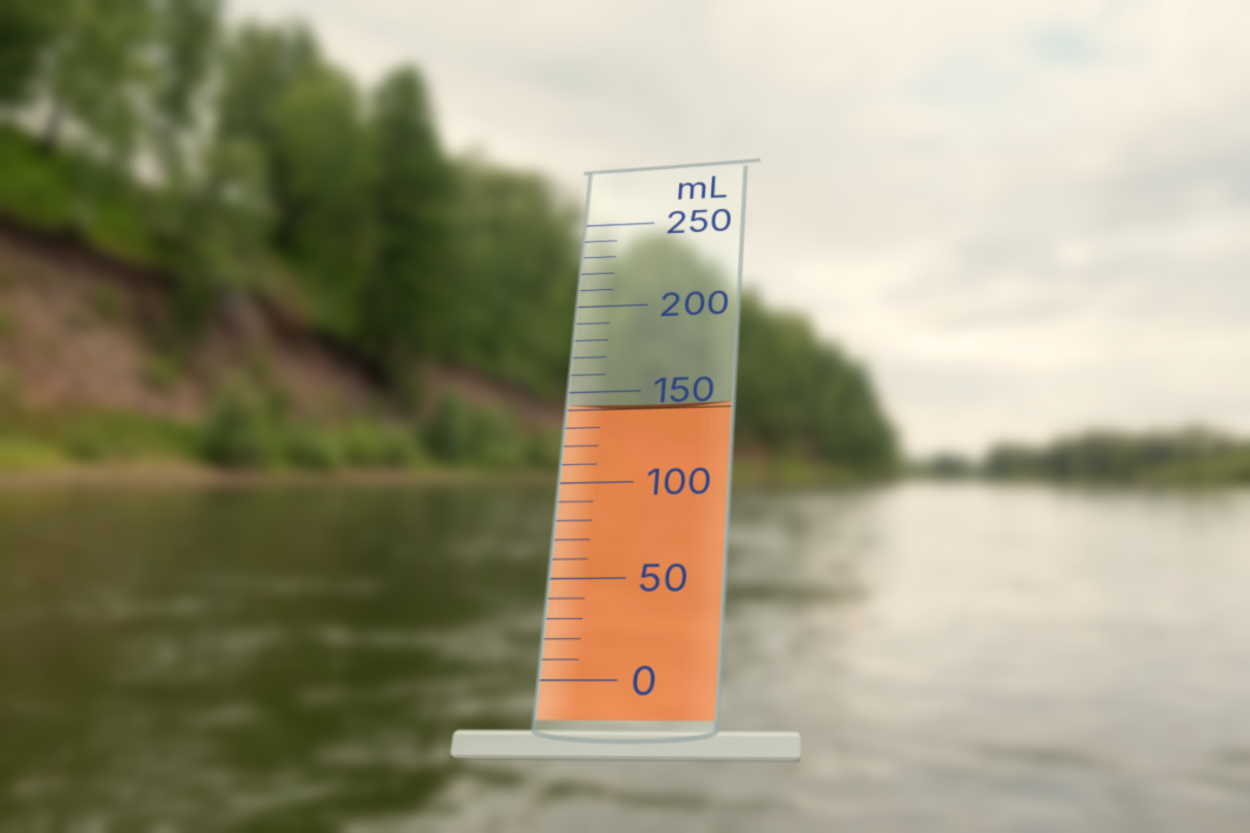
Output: 140 mL
